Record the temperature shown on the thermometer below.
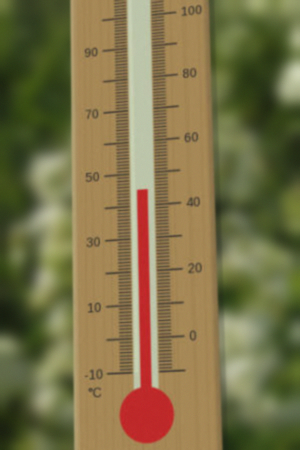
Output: 45 °C
